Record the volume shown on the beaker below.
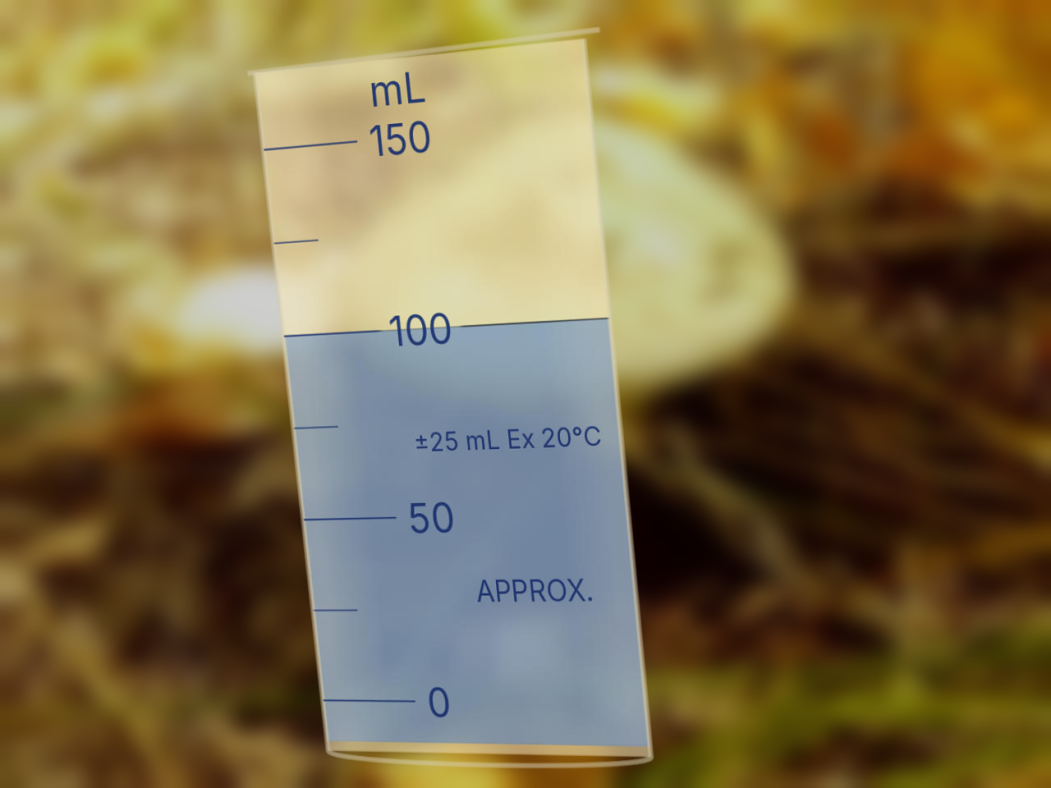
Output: 100 mL
